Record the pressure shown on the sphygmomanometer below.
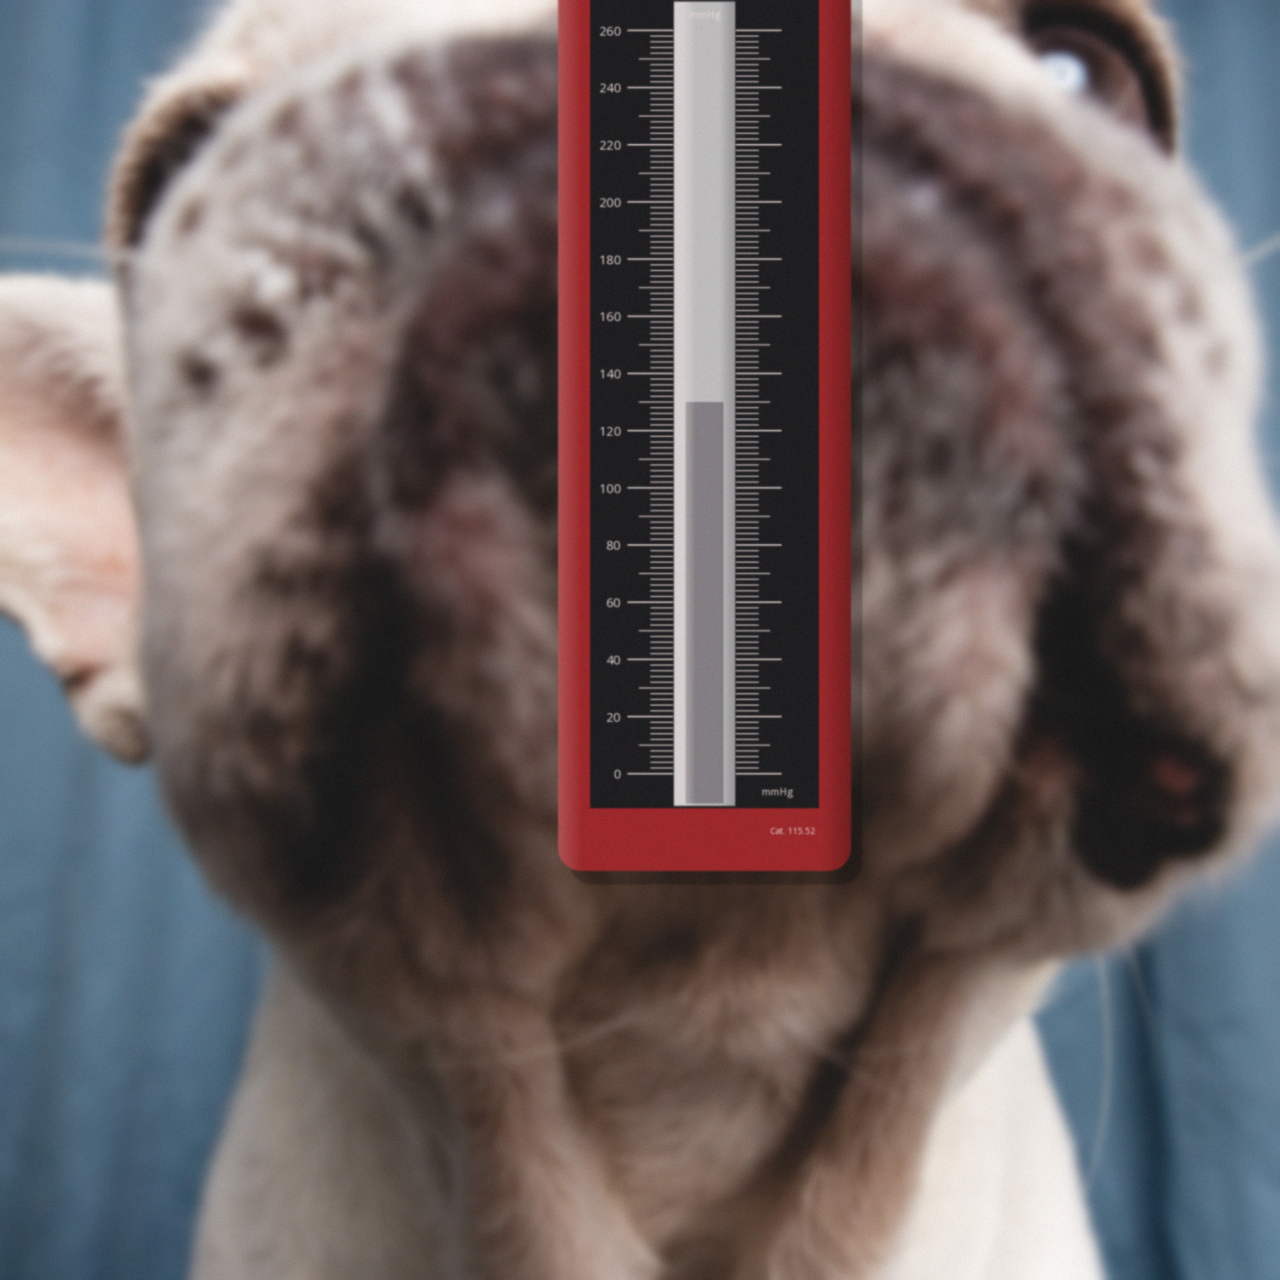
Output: 130 mmHg
